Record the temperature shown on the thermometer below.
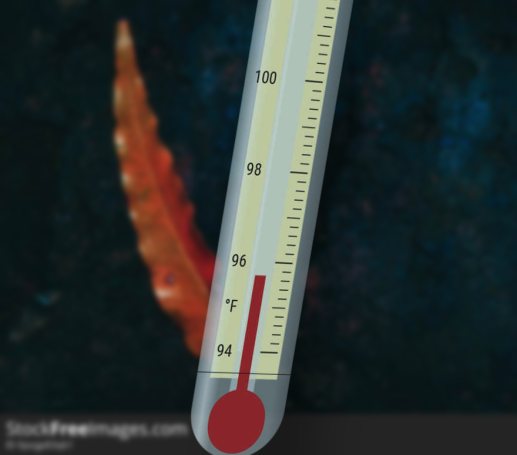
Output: 95.7 °F
